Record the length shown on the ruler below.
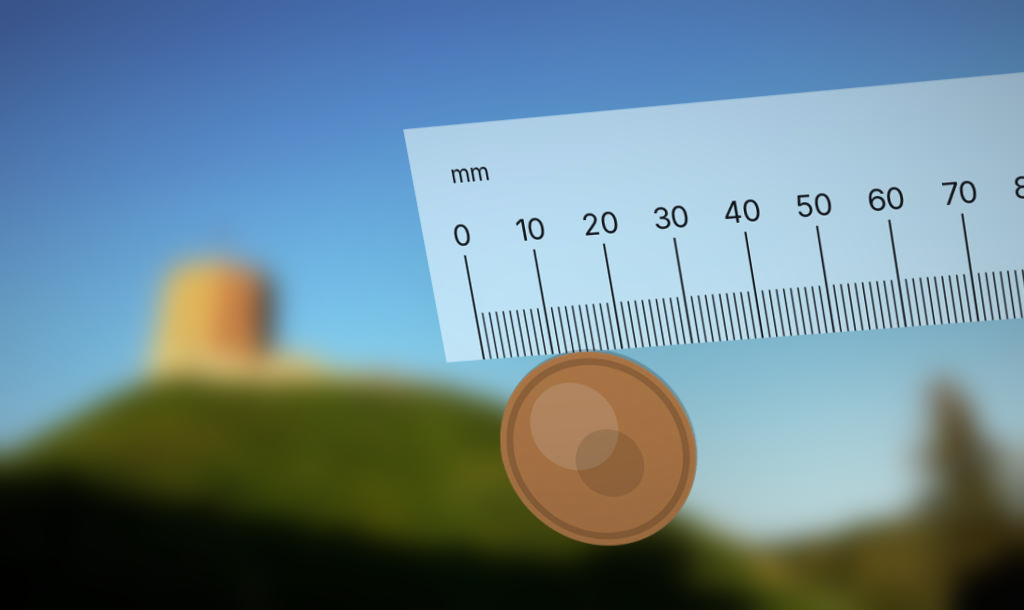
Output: 28 mm
